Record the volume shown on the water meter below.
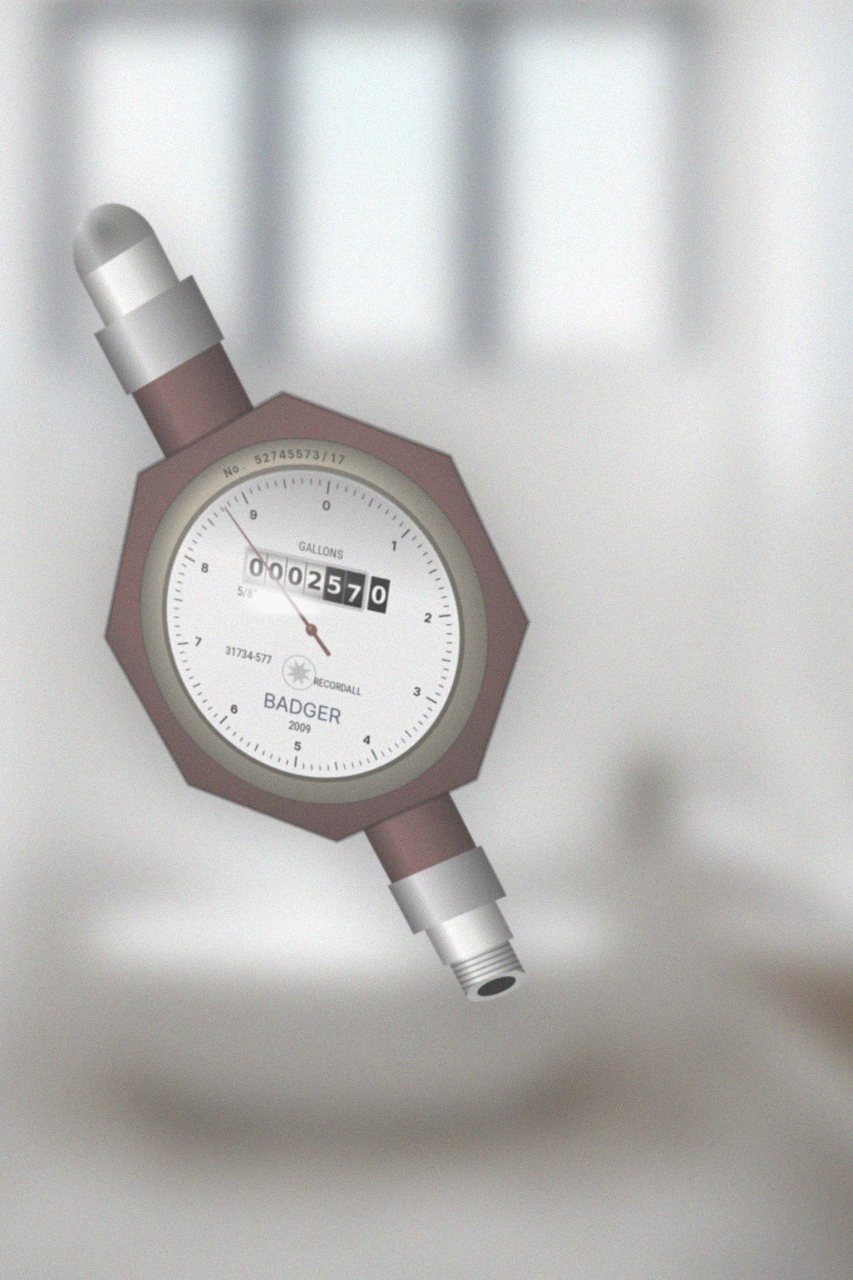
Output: 2568.7 gal
